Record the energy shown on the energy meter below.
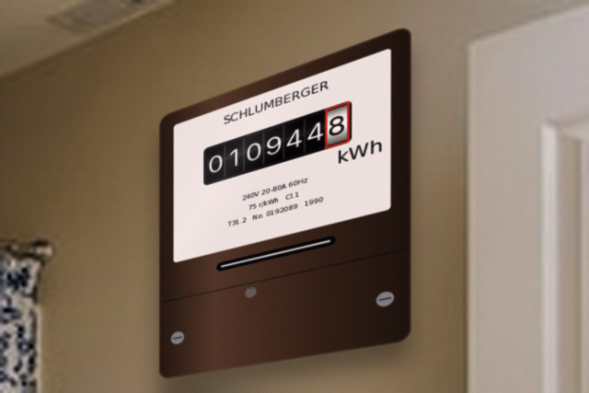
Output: 10944.8 kWh
